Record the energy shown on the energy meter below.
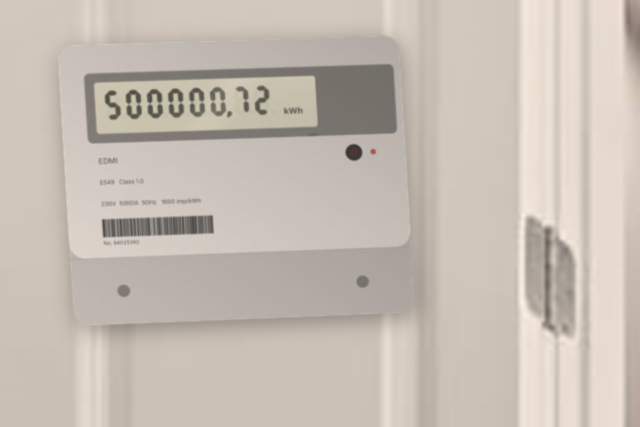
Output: 500000.72 kWh
